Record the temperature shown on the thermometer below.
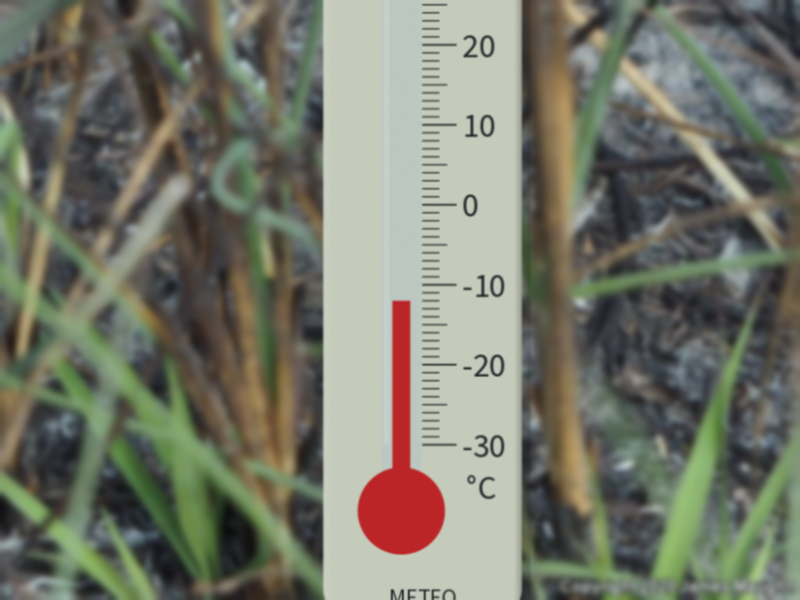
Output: -12 °C
